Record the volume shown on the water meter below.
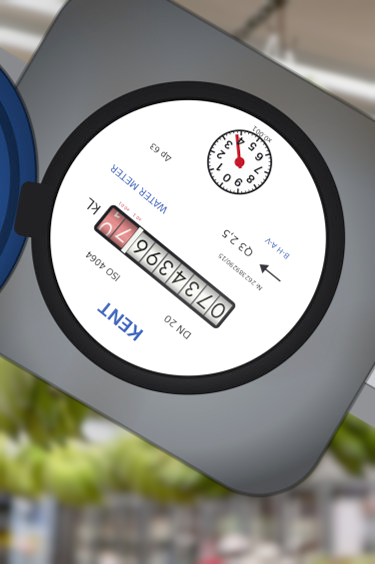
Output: 734396.703 kL
